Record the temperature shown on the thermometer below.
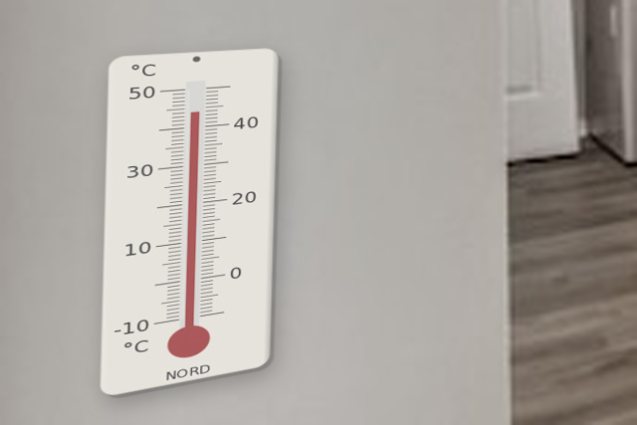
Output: 44 °C
